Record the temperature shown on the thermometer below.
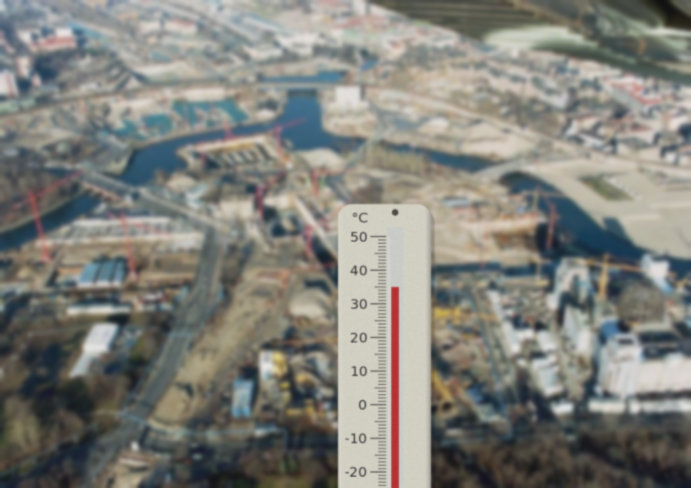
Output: 35 °C
